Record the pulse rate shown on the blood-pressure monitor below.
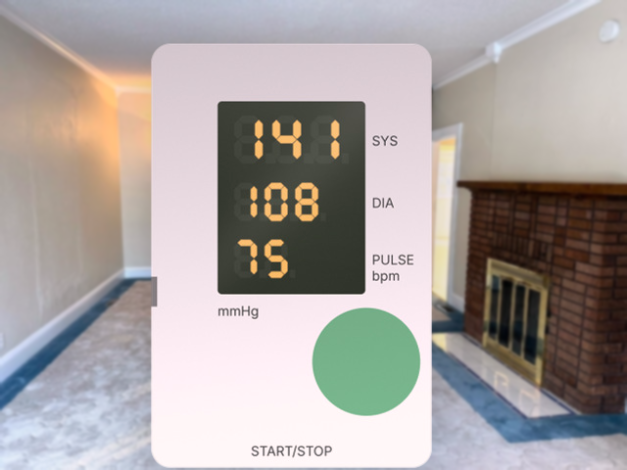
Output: 75 bpm
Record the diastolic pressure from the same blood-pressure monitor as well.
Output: 108 mmHg
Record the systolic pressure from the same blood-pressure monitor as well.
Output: 141 mmHg
